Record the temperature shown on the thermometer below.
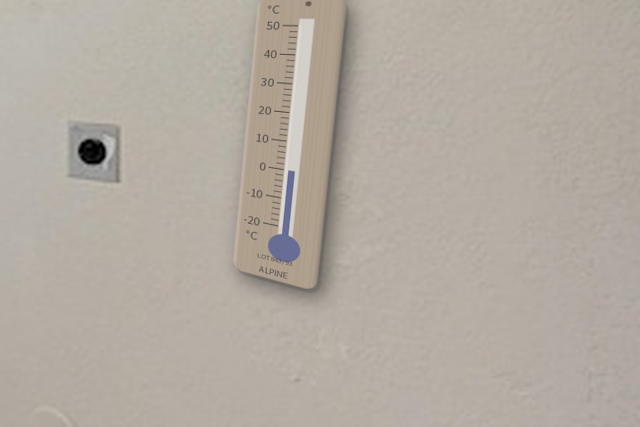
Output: 0 °C
